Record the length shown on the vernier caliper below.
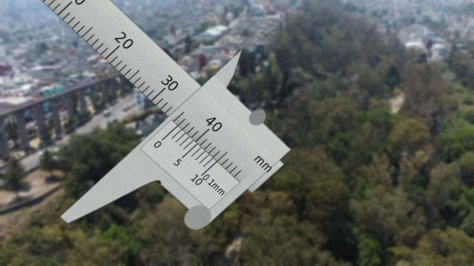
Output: 36.0 mm
